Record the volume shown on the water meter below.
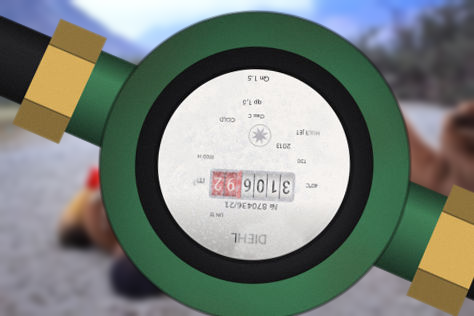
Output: 3106.92 m³
